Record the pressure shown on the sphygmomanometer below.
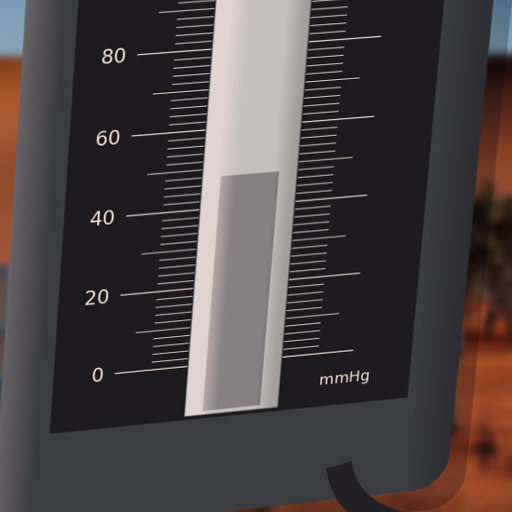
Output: 48 mmHg
